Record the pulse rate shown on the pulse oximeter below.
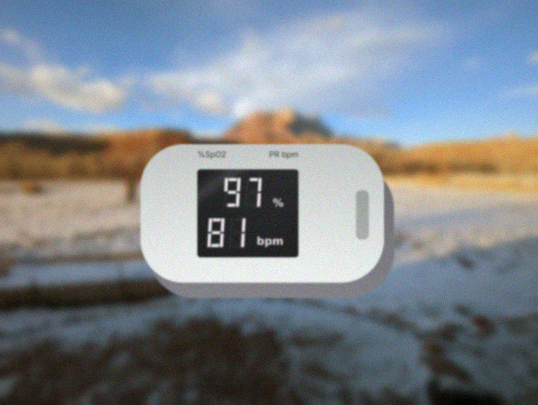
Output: 81 bpm
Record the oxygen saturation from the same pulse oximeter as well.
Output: 97 %
